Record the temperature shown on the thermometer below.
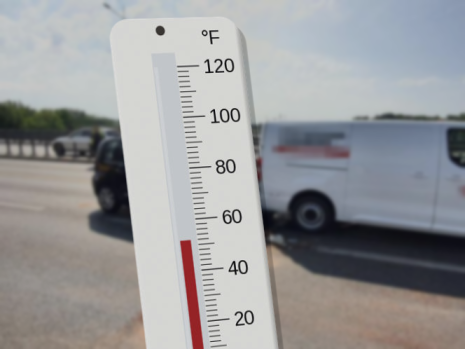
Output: 52 °F
